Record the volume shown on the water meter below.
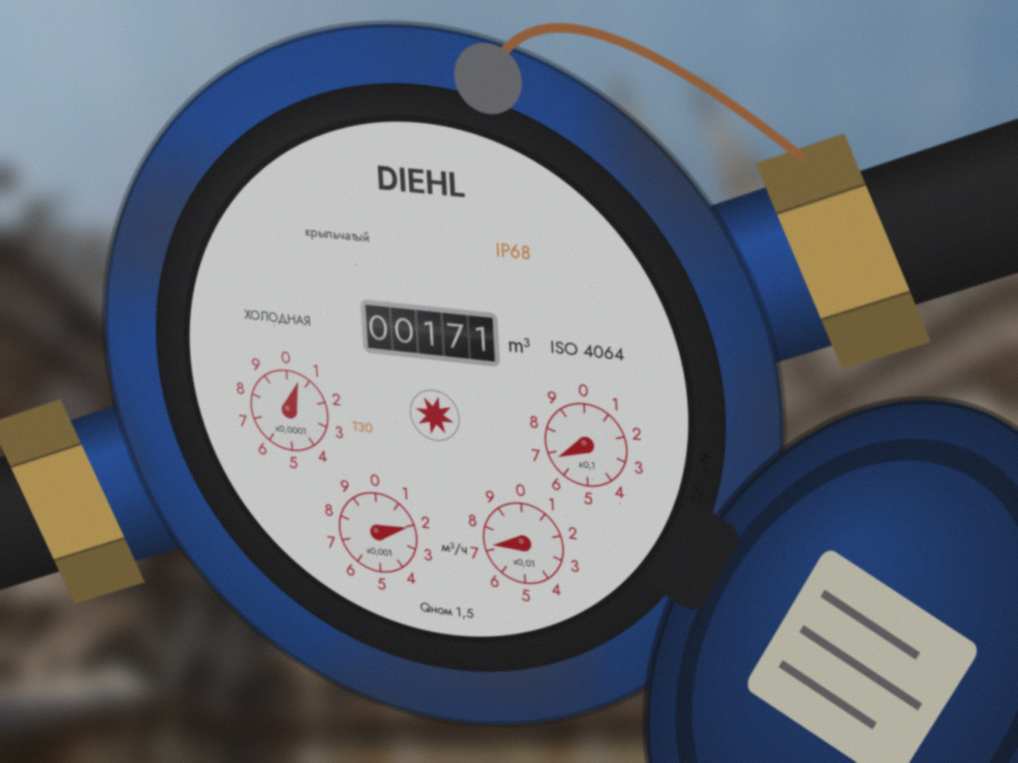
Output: 171.6720 m³
